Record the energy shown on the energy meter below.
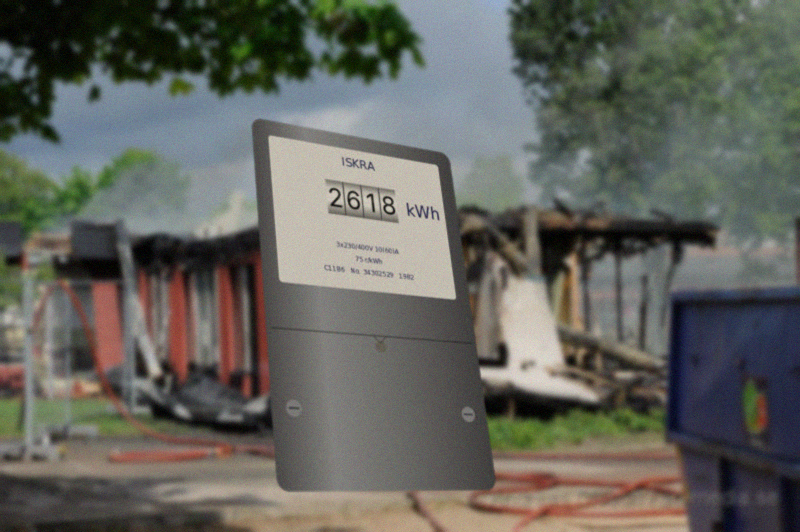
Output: 2618 kWh
